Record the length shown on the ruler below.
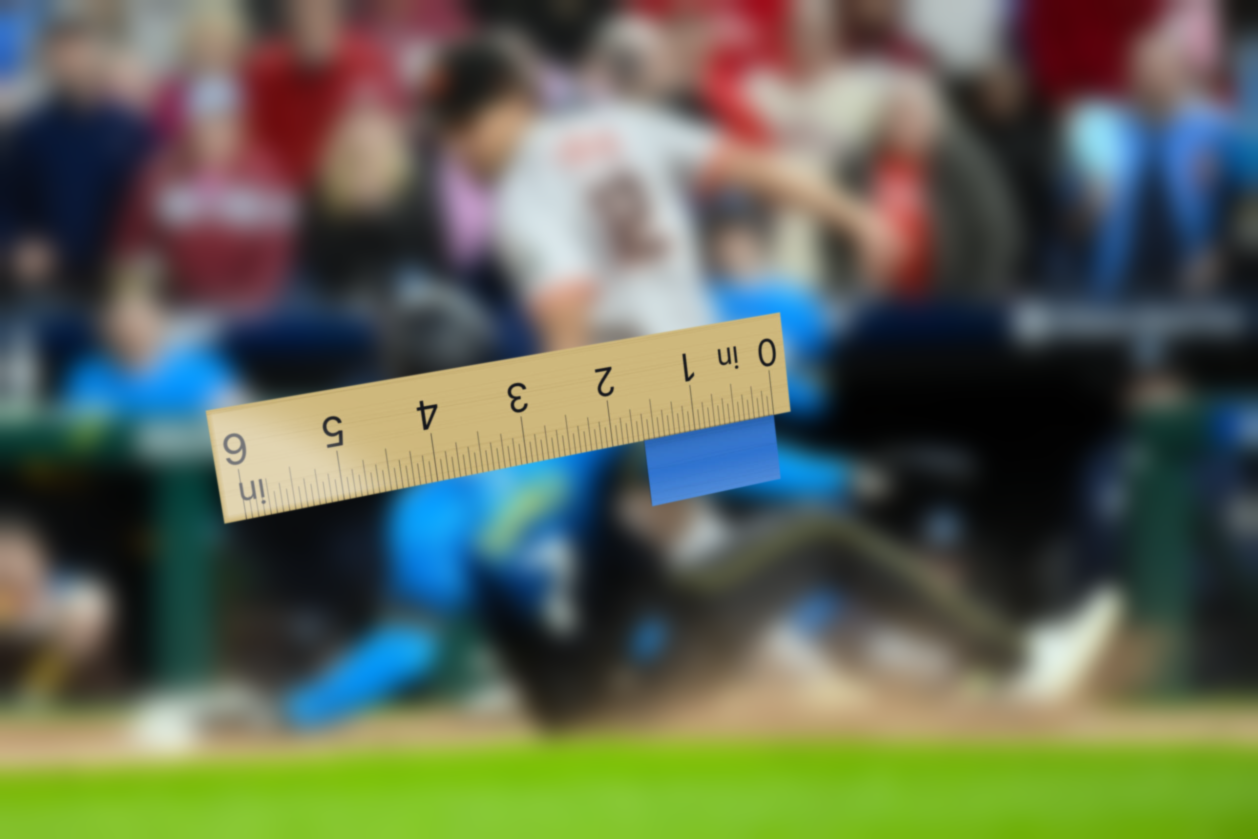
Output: 1.625 in
